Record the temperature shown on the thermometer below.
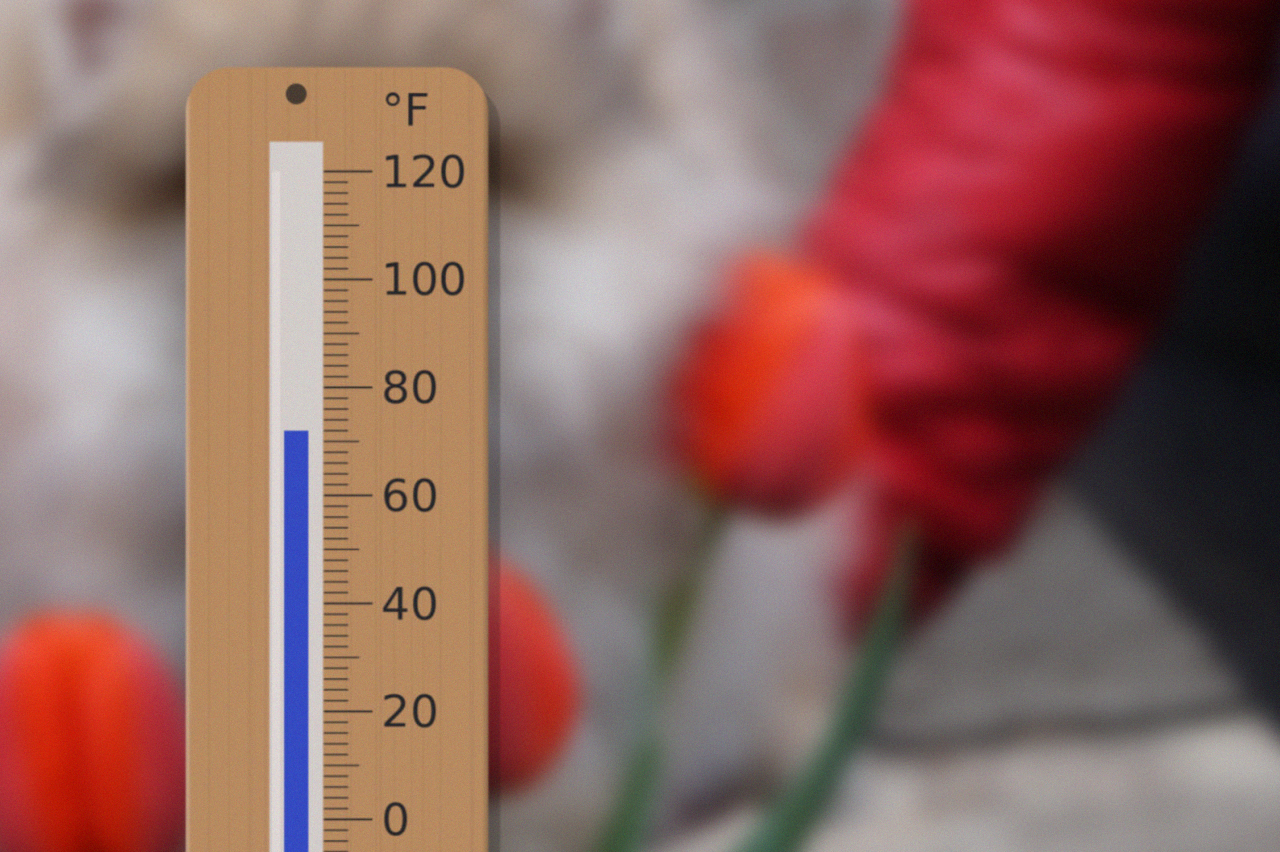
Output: 72 °F
